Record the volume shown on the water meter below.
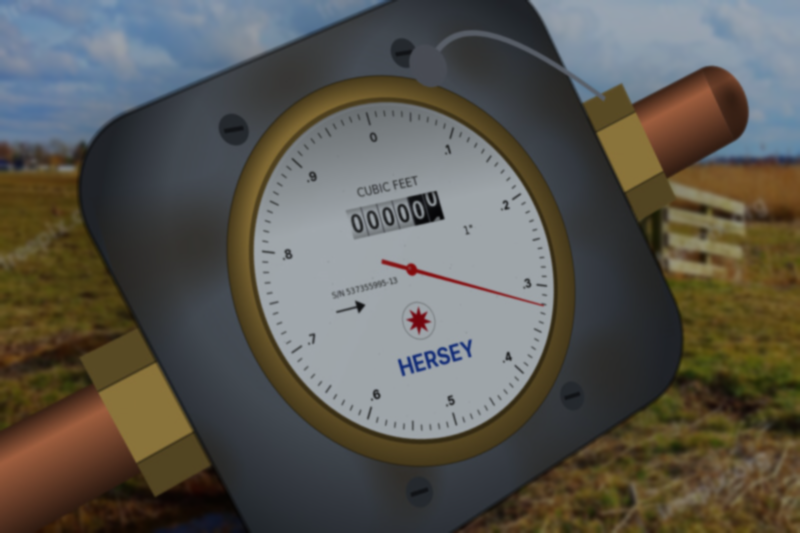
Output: 0.32 ft³
